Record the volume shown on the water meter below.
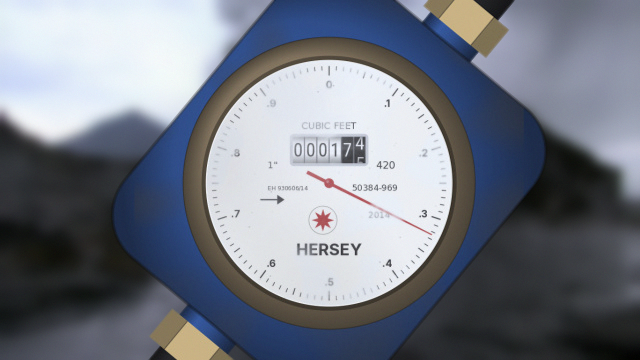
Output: 174.32 ft³
